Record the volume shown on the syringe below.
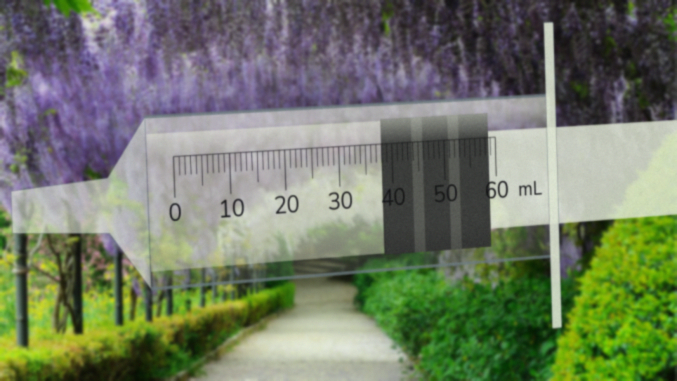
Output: 38 mL
